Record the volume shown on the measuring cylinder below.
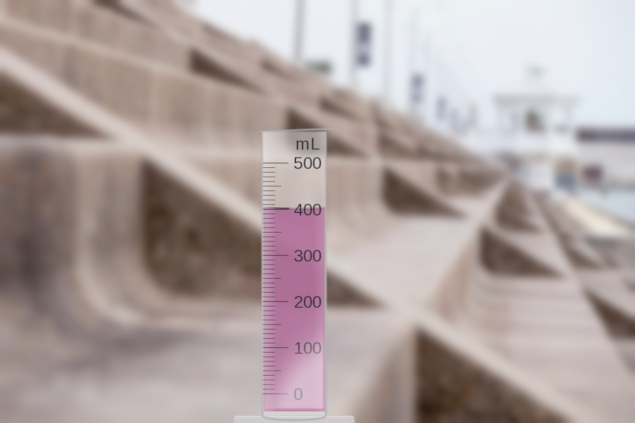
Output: 400 mL
